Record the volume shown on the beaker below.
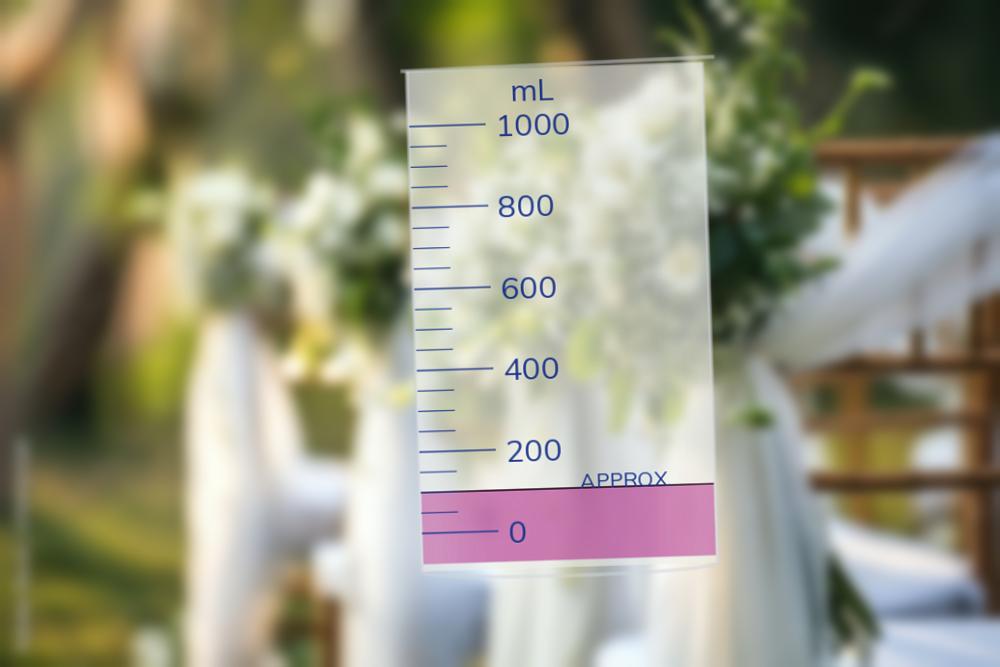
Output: 100 mL
